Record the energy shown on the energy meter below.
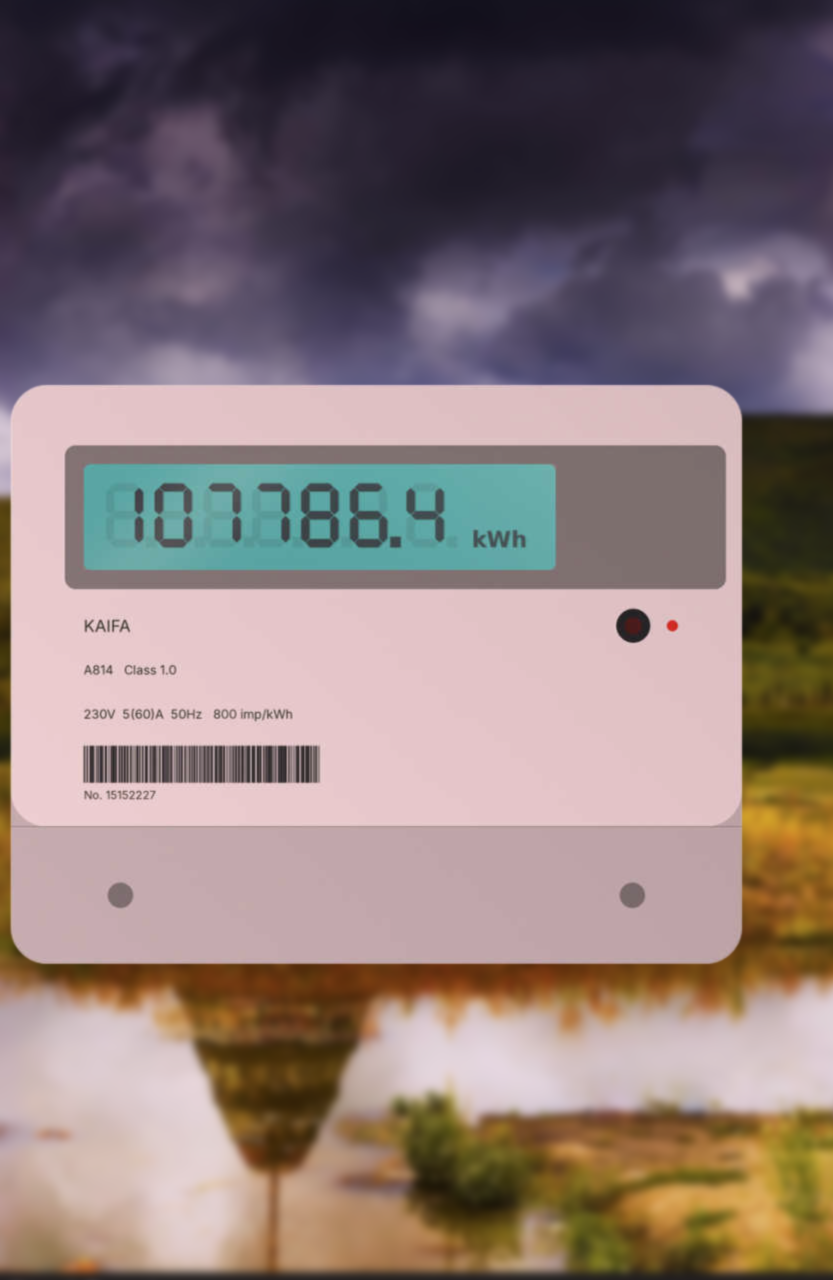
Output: 107786.4 kWh
